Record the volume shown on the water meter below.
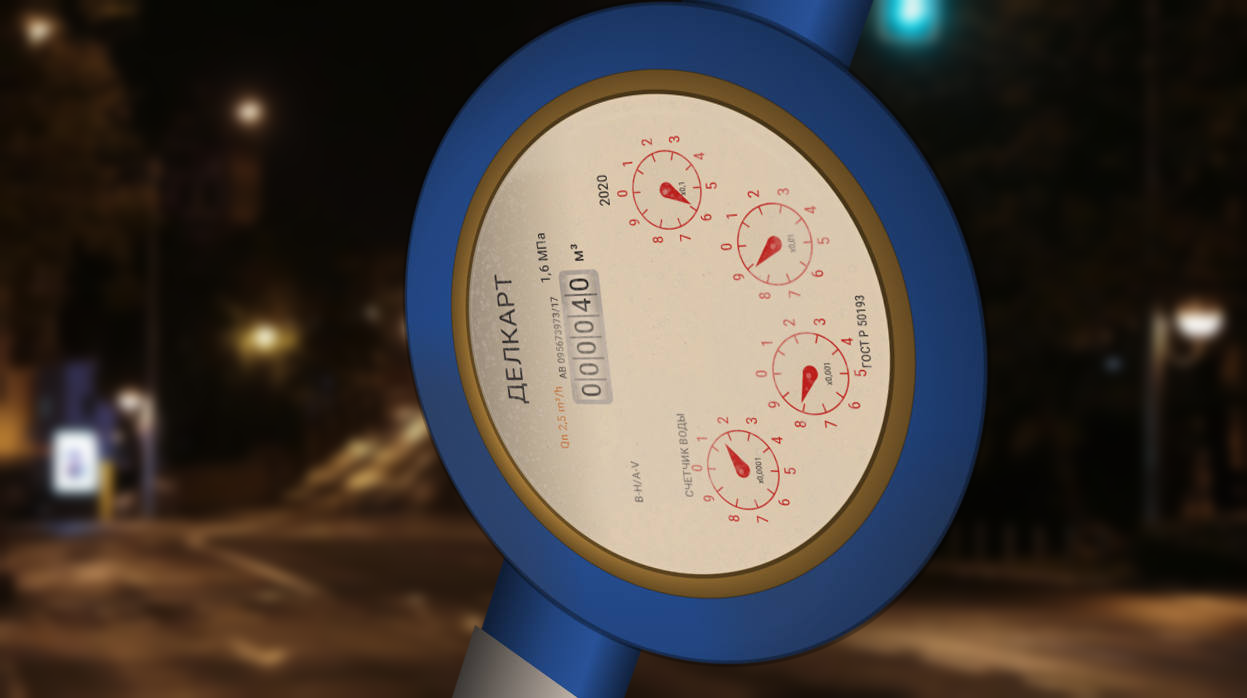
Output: 40.5881 m³
